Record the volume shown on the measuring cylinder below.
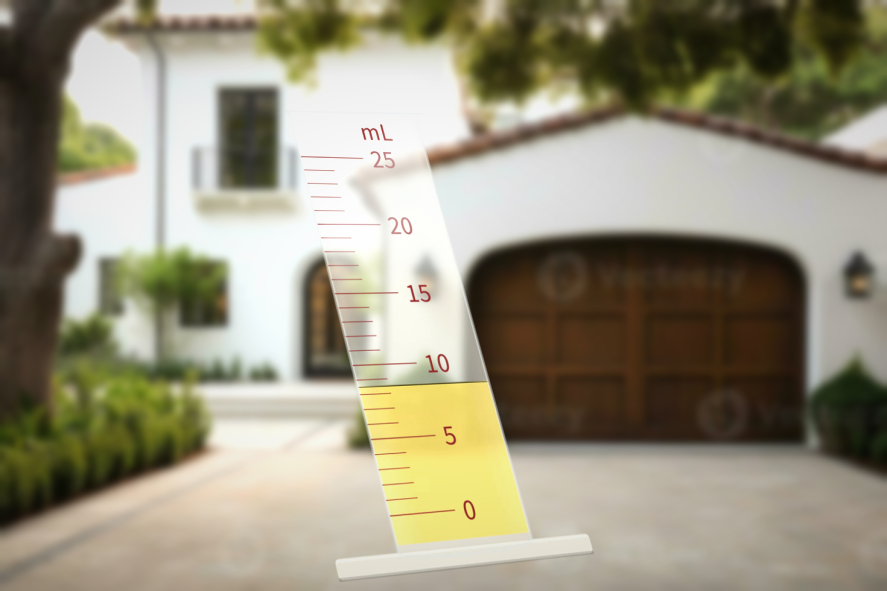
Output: 8.5 mL
